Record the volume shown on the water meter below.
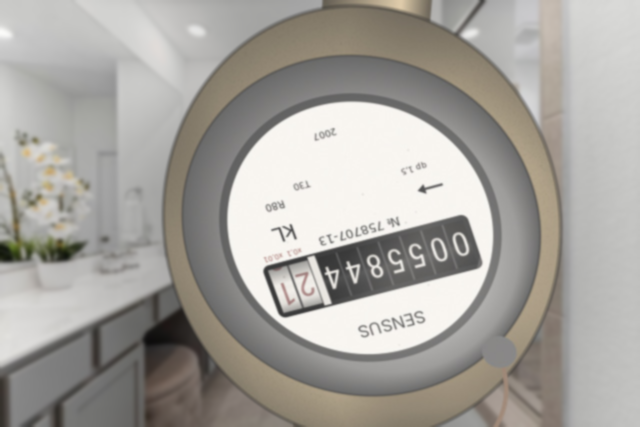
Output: 55844.21 kL
